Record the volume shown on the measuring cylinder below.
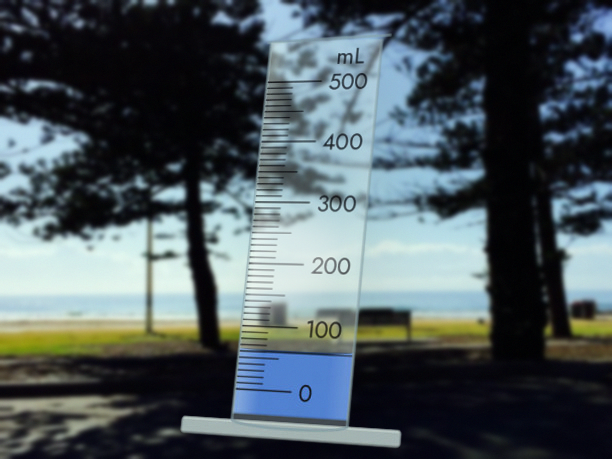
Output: 60 mL
